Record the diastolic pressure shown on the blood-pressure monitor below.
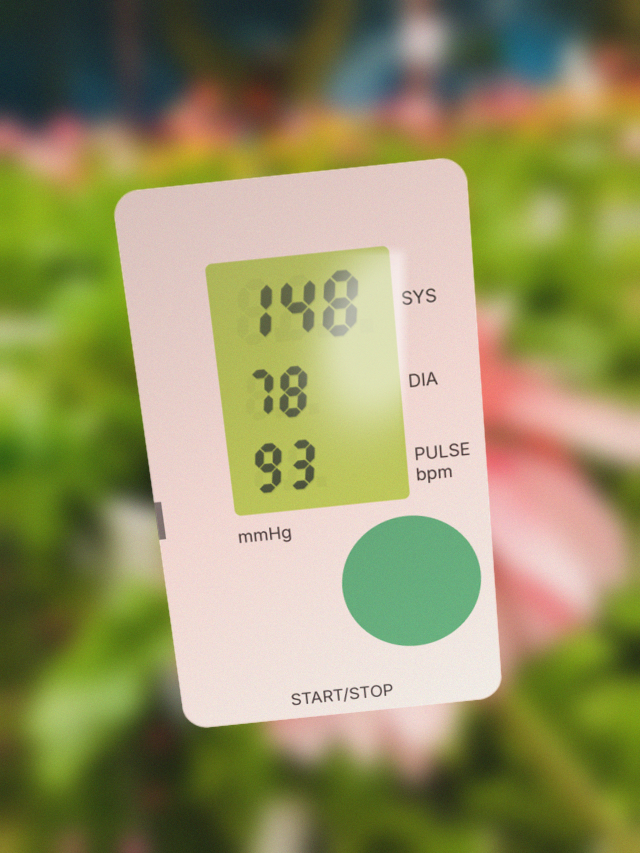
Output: 78 mmHg
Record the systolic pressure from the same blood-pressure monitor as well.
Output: 148 mmHg
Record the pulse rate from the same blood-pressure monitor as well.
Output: 93 bpm
